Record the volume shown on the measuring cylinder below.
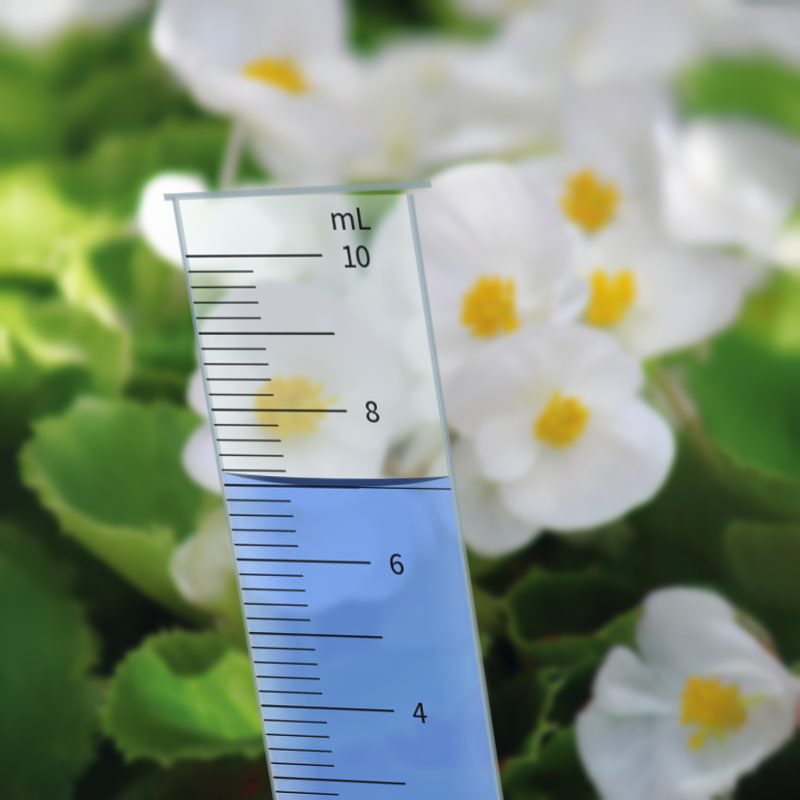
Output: 7 mL
